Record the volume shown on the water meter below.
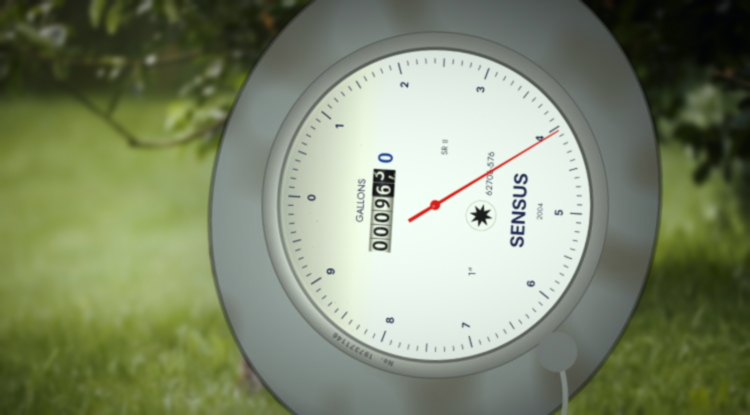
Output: 9634.0 gal
